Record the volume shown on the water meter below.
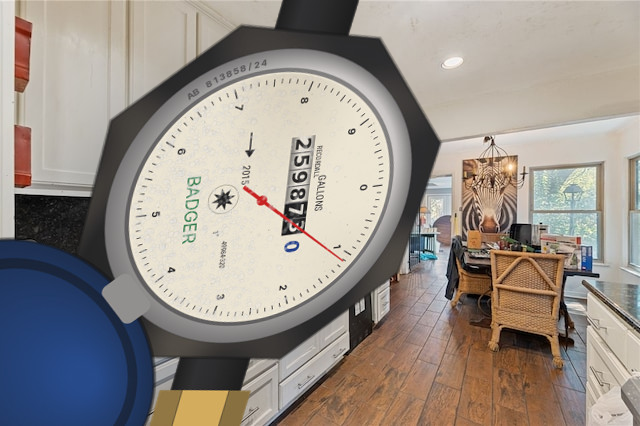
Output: 2598731.1 gal
